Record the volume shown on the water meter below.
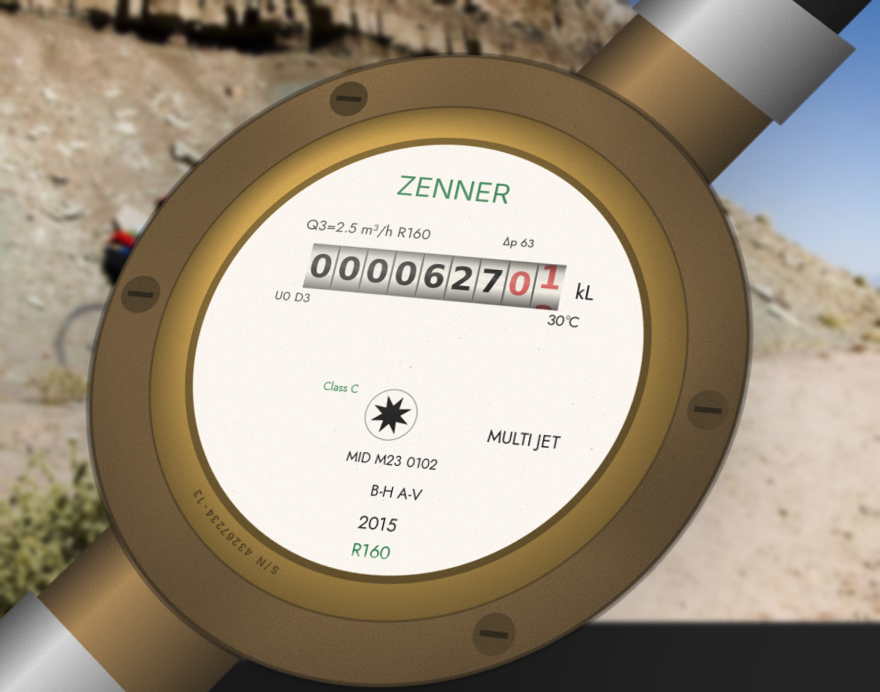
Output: 627.01 kL
